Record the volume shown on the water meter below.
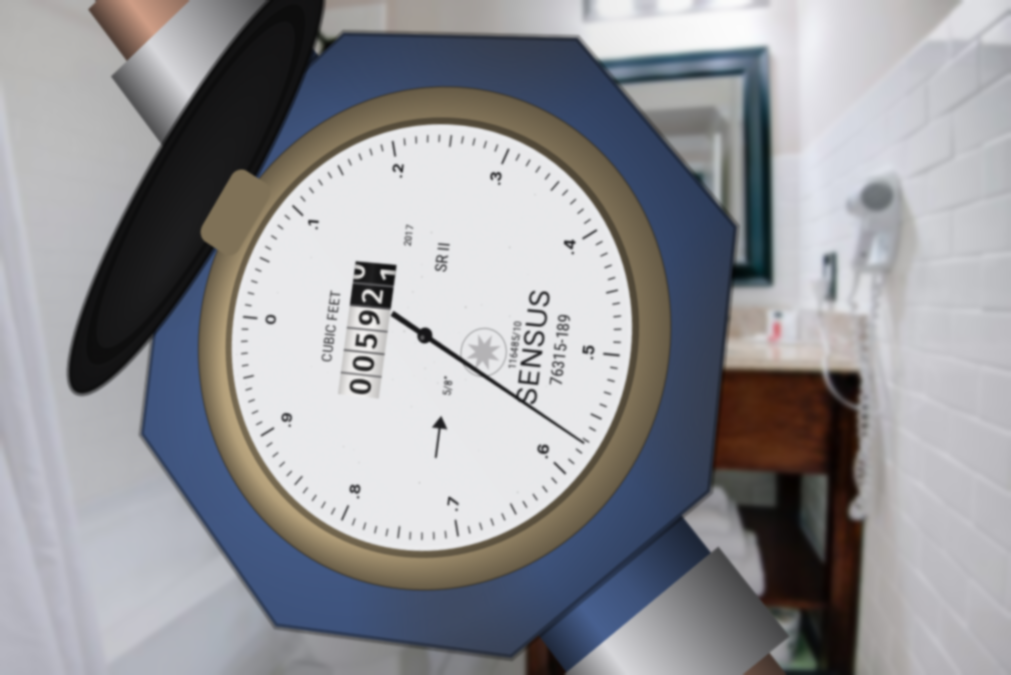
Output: 5920.57 ft³
